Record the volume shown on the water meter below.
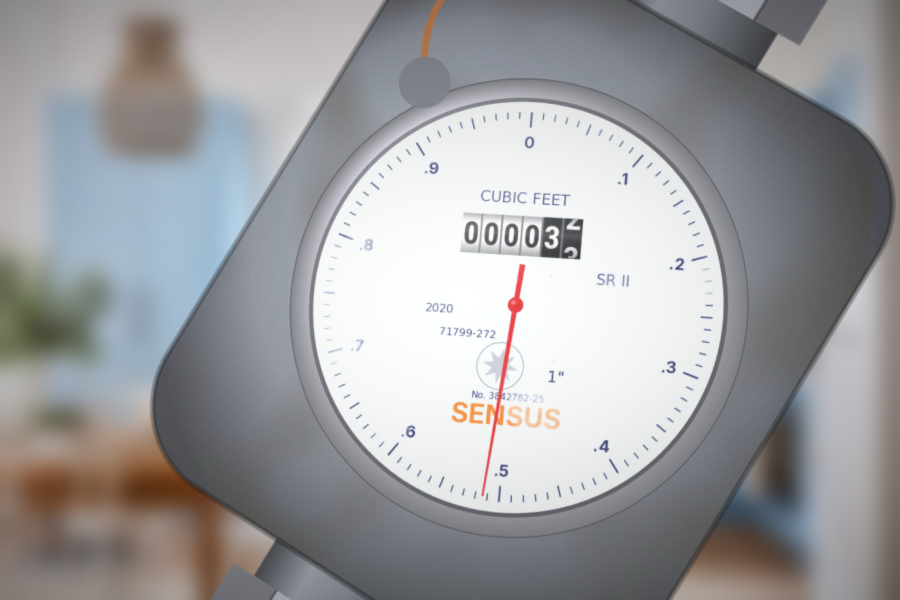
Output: 32.51 ft³
